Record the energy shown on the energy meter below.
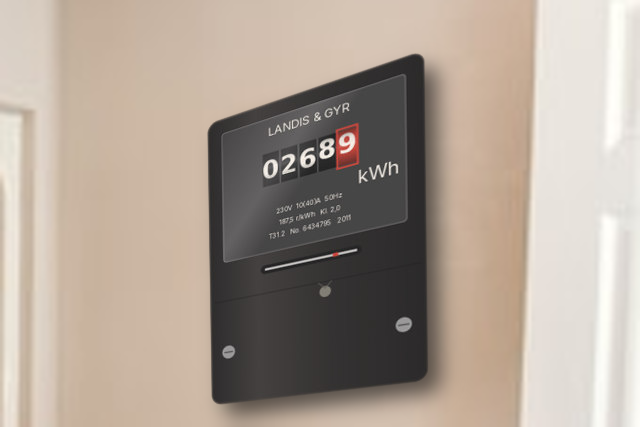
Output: 268.9 kWh
